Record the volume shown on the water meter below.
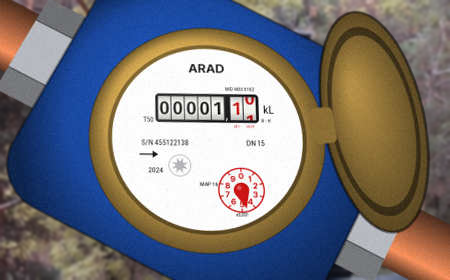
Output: 1.104 kL
